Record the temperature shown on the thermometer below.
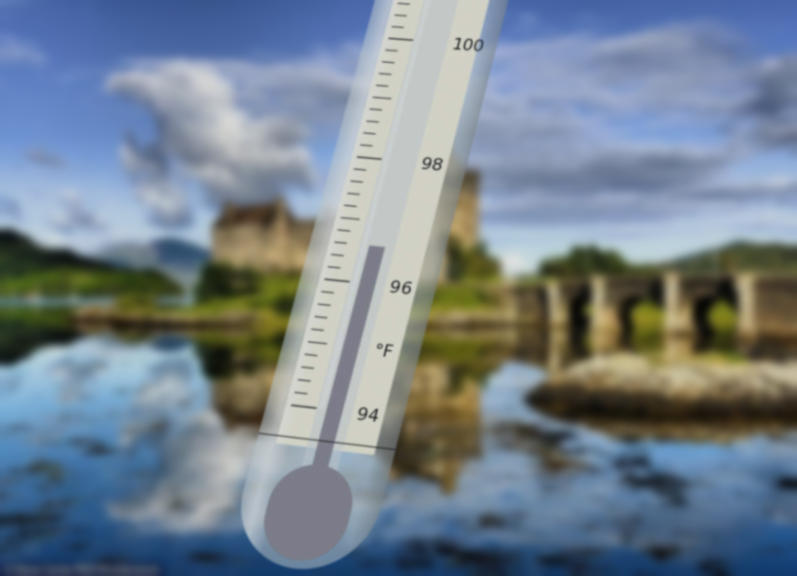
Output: 96.6 °F
